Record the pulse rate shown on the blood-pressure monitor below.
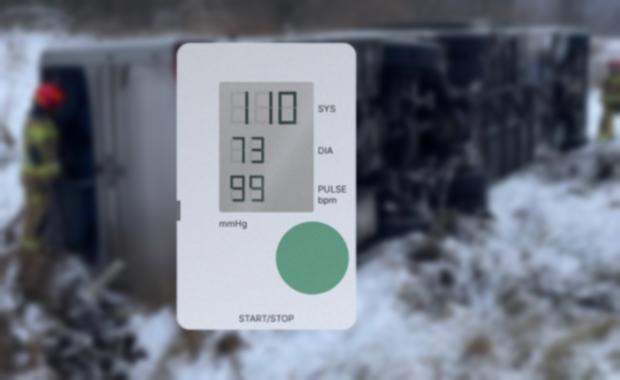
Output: 99 bpm
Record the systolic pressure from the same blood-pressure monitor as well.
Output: 110 mmHg
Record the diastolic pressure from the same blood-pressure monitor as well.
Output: 73 mmHg
